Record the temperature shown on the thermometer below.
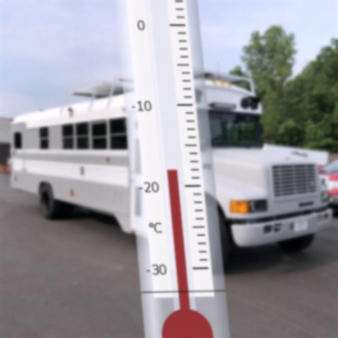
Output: -18 °C
